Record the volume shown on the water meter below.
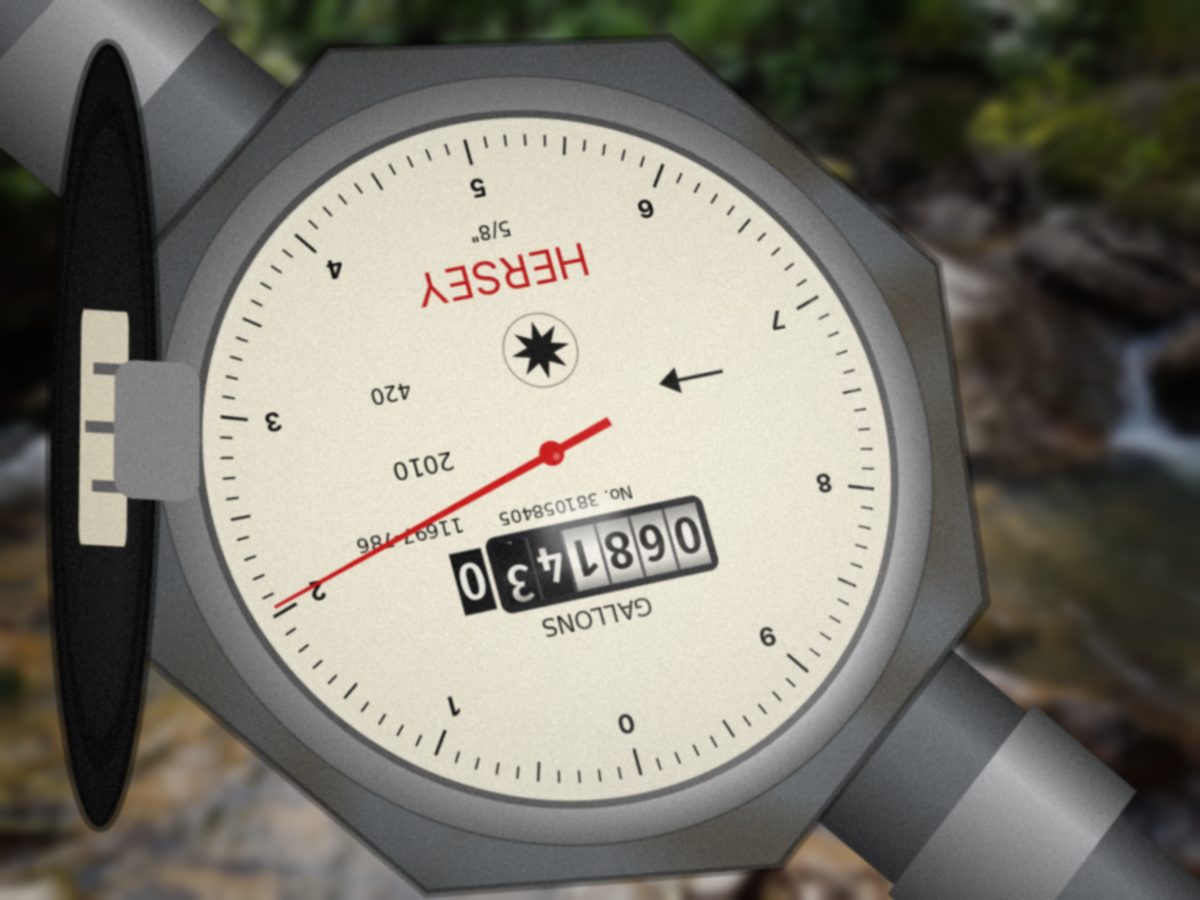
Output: 681432.0 gal
